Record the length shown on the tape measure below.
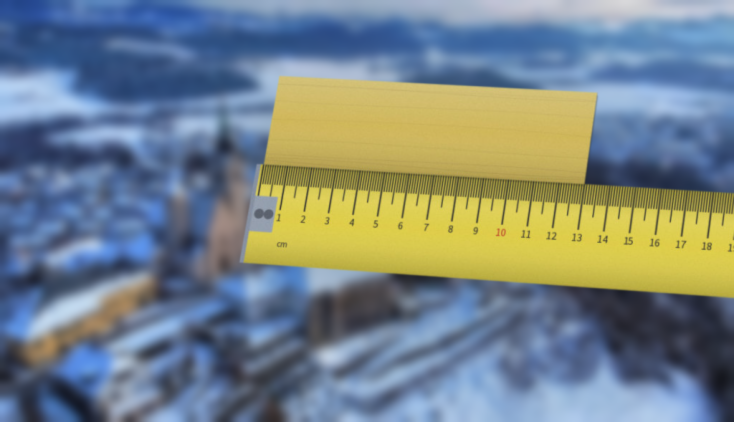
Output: 13 cm
